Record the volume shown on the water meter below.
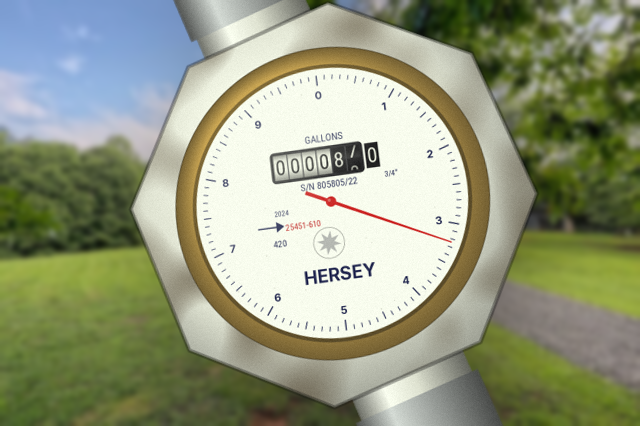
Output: 873.2 gal
